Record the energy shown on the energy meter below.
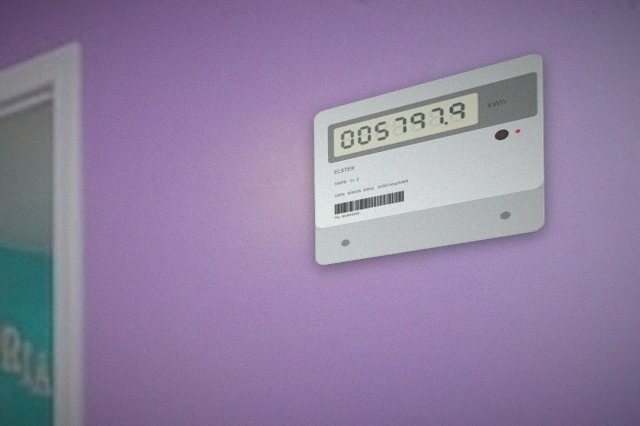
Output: 5797.9 kWh
